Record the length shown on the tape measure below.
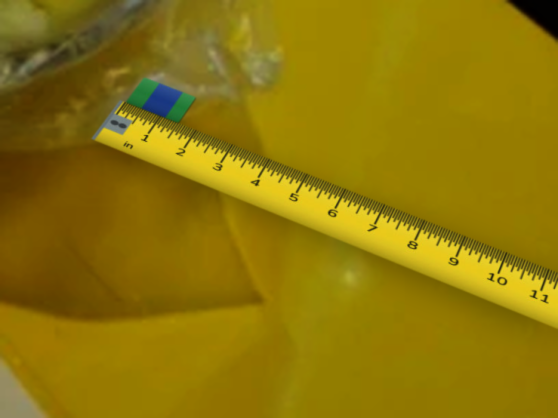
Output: 1.5 in
